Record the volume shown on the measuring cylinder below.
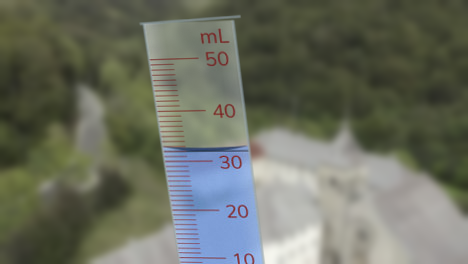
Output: 32 mL
